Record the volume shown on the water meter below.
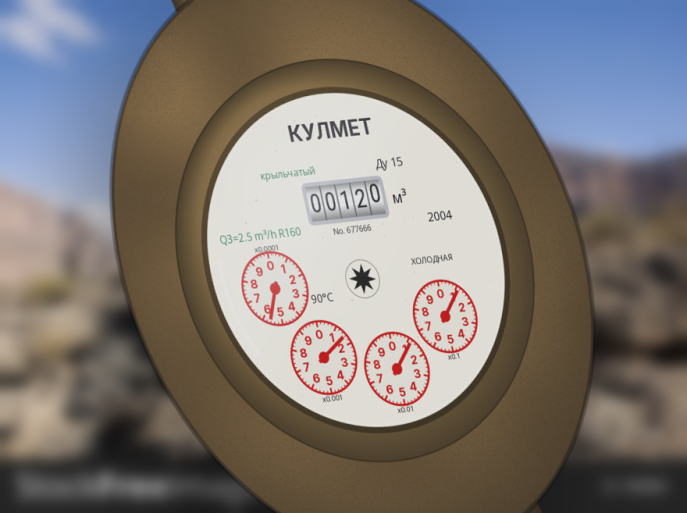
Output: 120.1115 m³
